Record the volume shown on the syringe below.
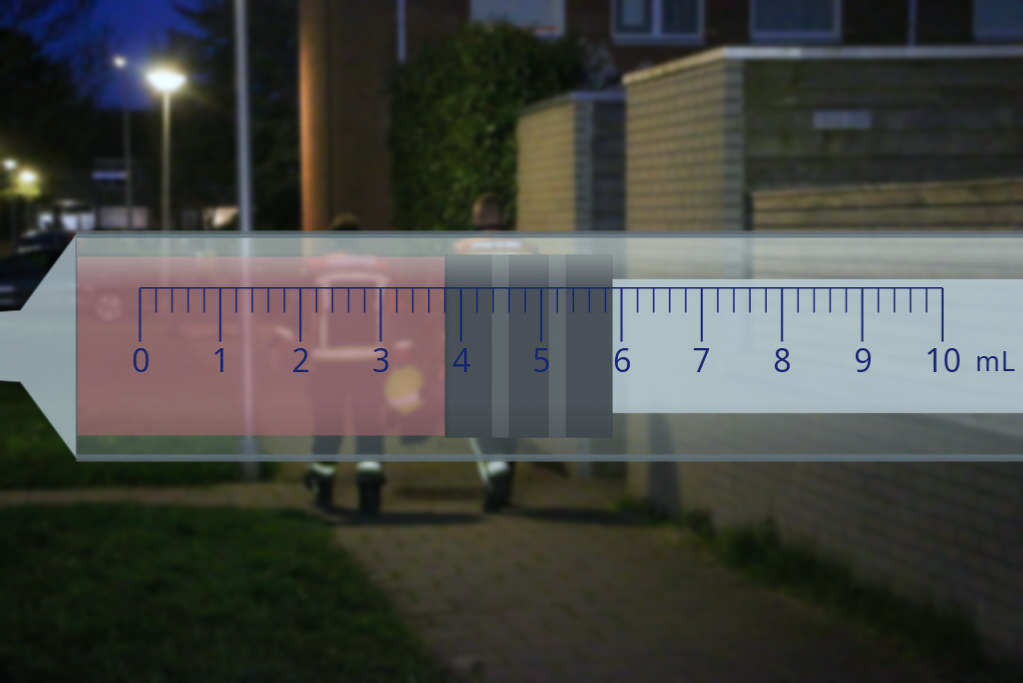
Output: 3.8 mL
